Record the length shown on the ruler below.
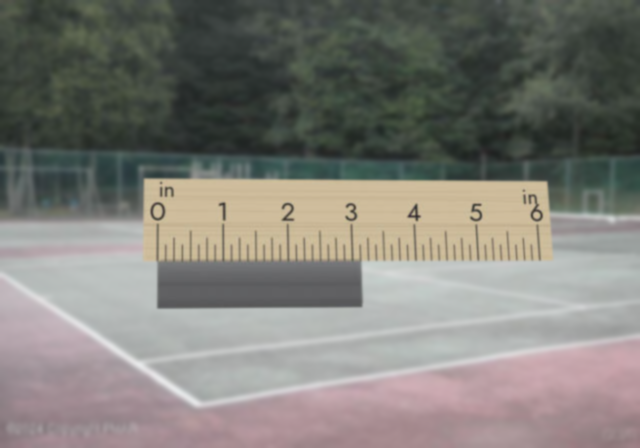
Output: 3.125 in
